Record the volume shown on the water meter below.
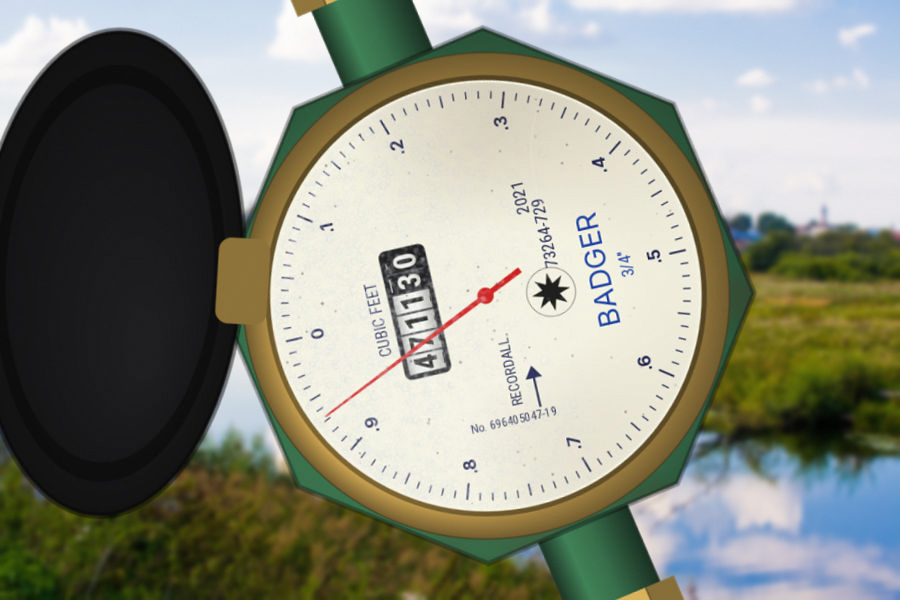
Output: 471129.93 ft³
